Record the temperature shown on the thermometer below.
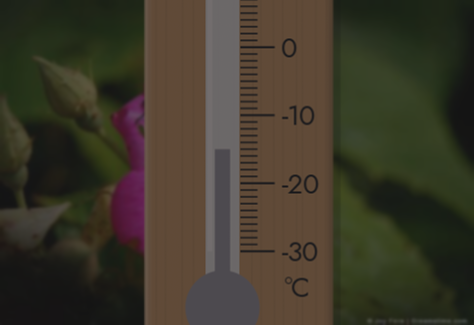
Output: -15 °C
